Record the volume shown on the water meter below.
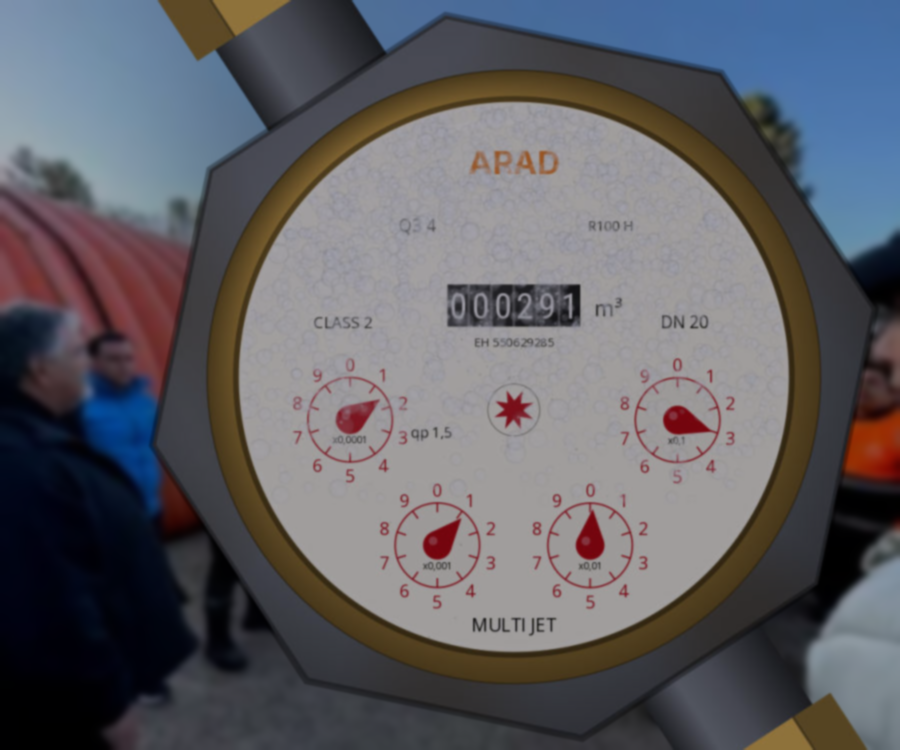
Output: 291.3011 m³
